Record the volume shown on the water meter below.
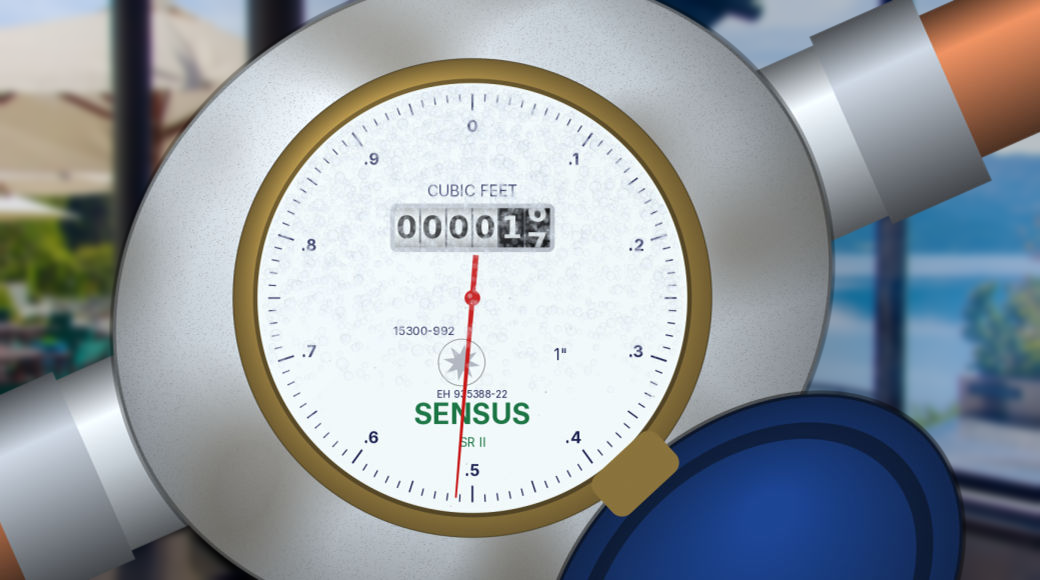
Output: 16.51 ft³
